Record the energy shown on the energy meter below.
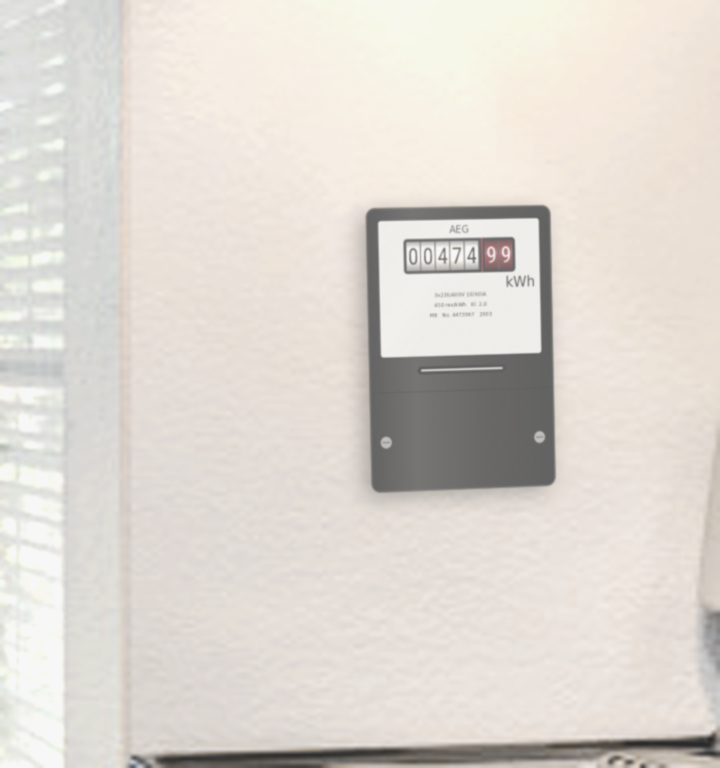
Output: 474.99 kWh
